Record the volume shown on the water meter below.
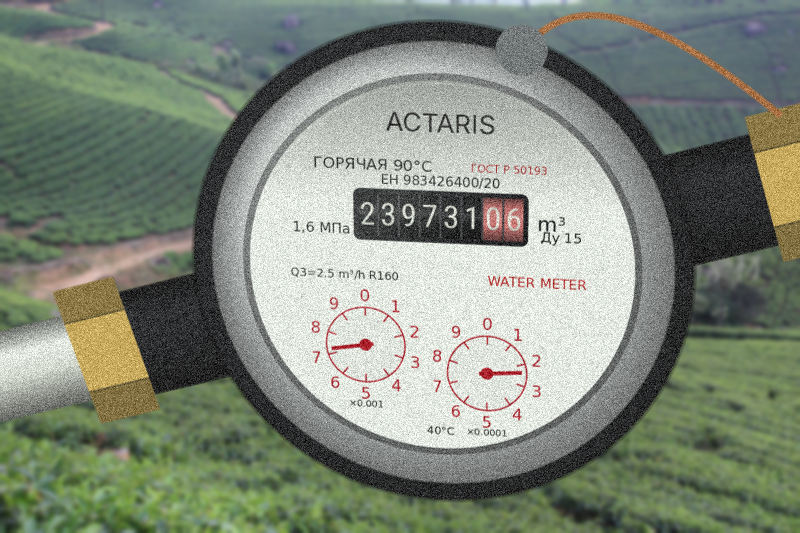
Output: 239731.0672 m³
